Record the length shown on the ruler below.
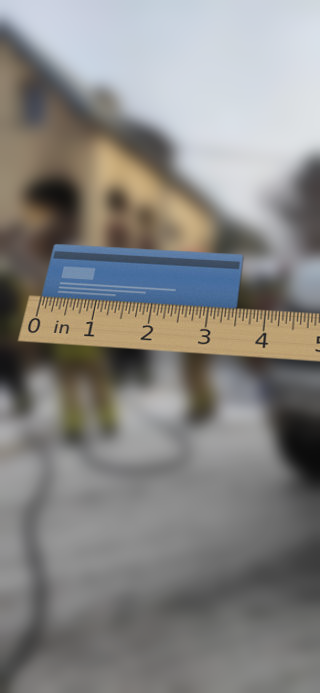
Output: 3.5 in
